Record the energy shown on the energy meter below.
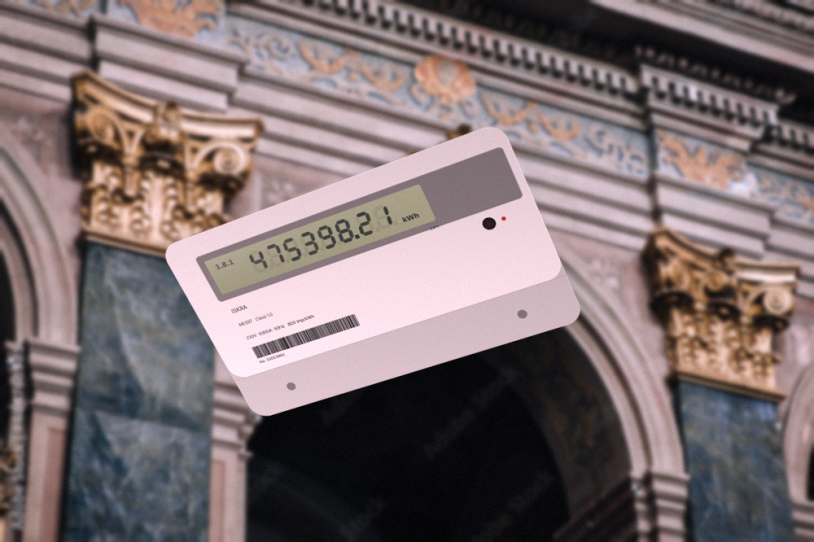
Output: 475398.21 kWh
